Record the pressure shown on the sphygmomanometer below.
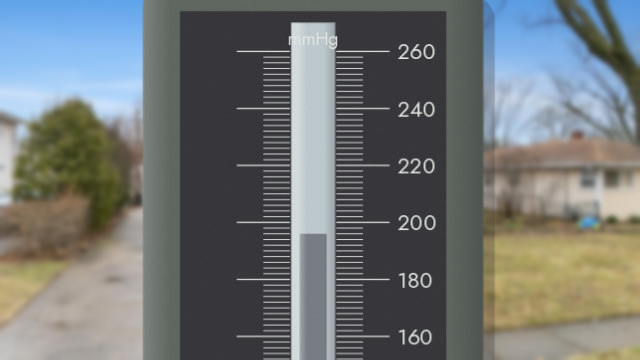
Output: 196 mmHg
